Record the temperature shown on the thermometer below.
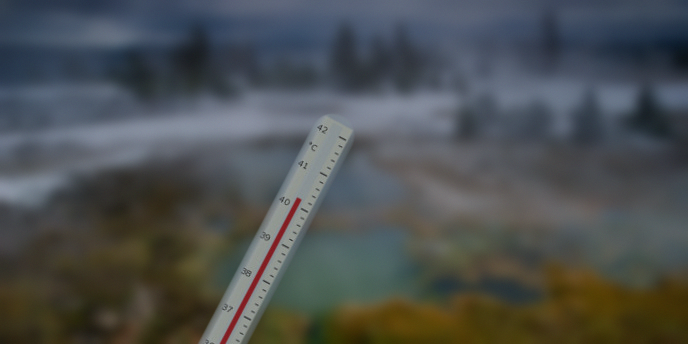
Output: 40.2 °C
